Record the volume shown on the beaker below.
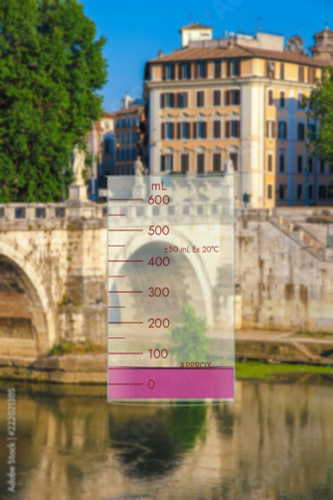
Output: 50 mL
